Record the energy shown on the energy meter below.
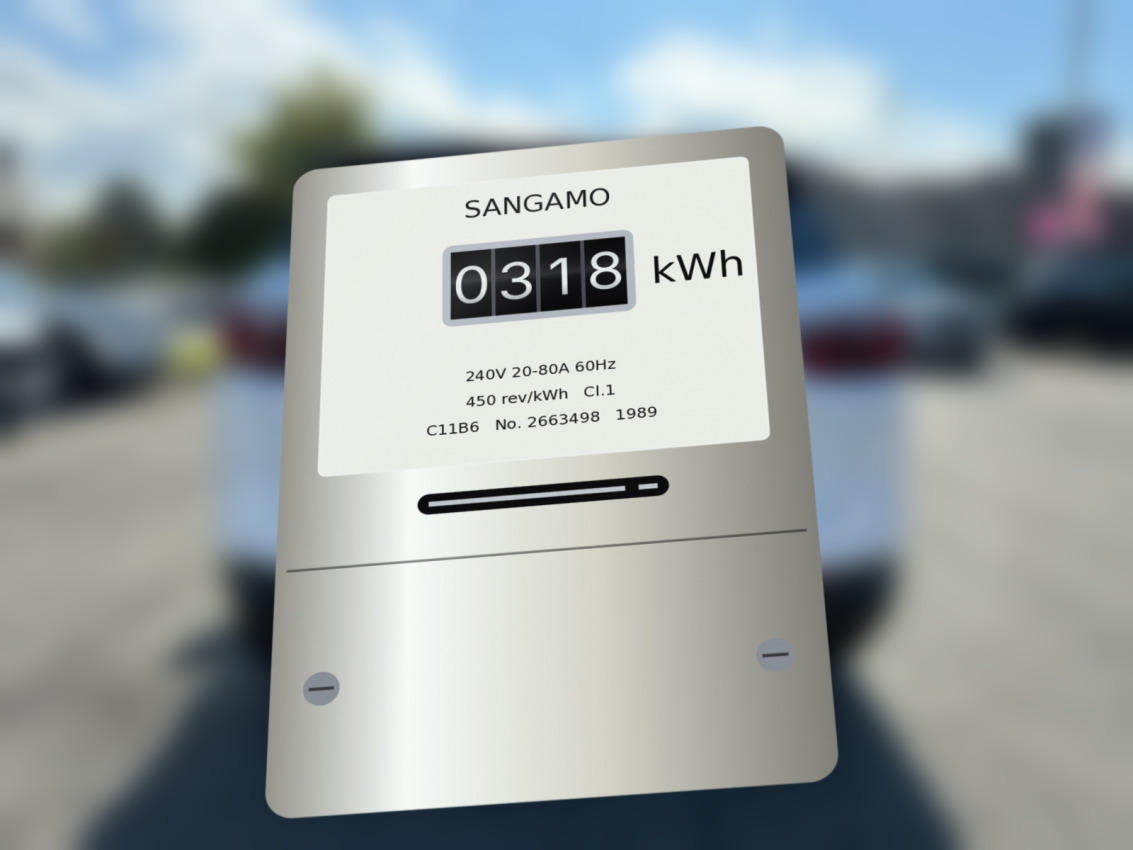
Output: 318 kWh
